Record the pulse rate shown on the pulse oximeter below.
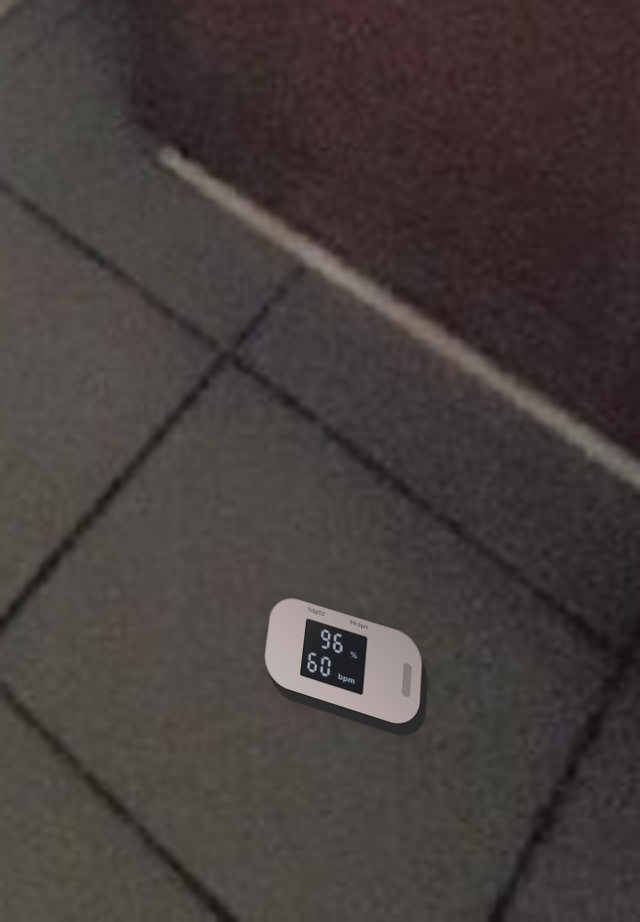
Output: 60 bpm
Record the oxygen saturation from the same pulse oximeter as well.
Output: 96 %
